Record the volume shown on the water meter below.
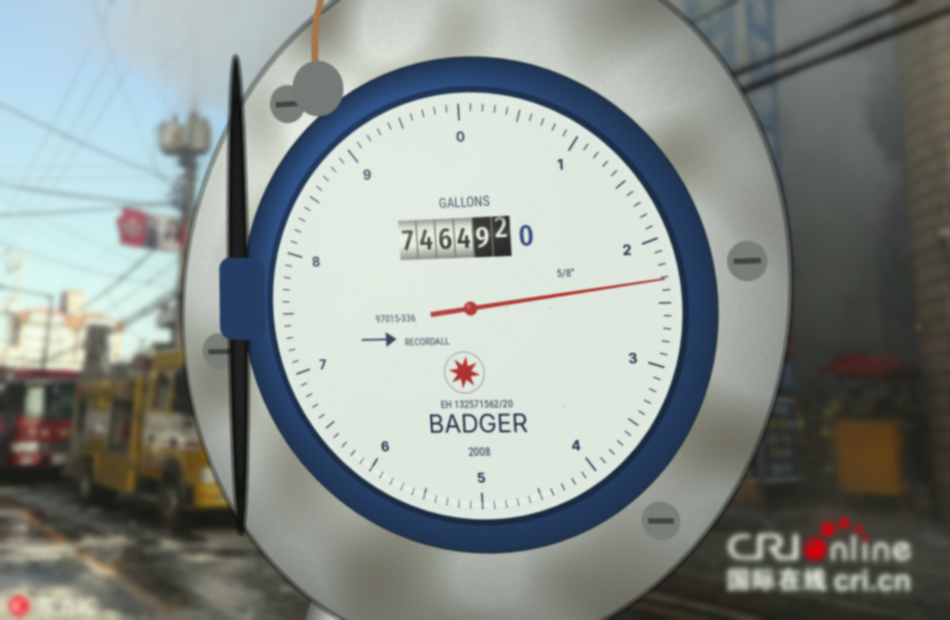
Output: 7464922.3 gal
